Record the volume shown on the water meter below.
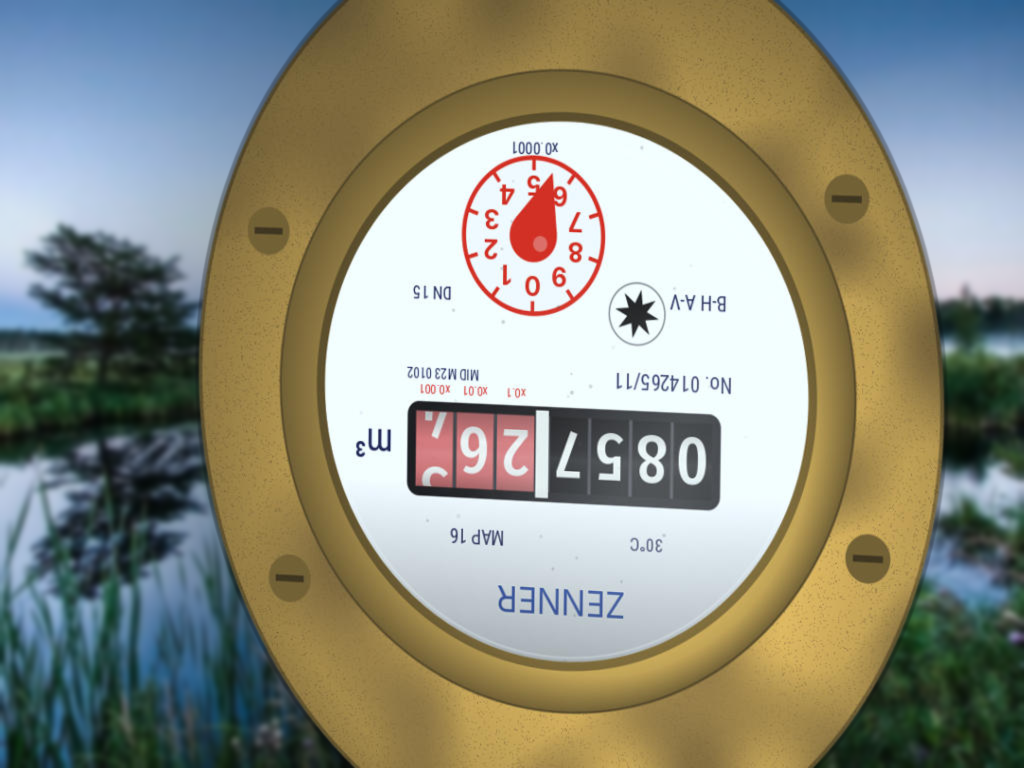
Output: 857.2635 m³
